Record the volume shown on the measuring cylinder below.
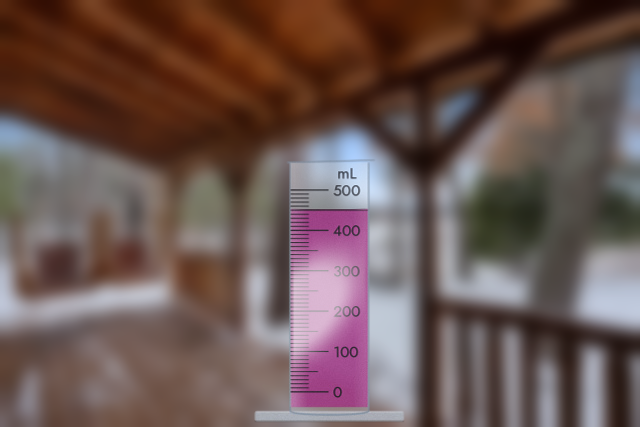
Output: 450 mL
